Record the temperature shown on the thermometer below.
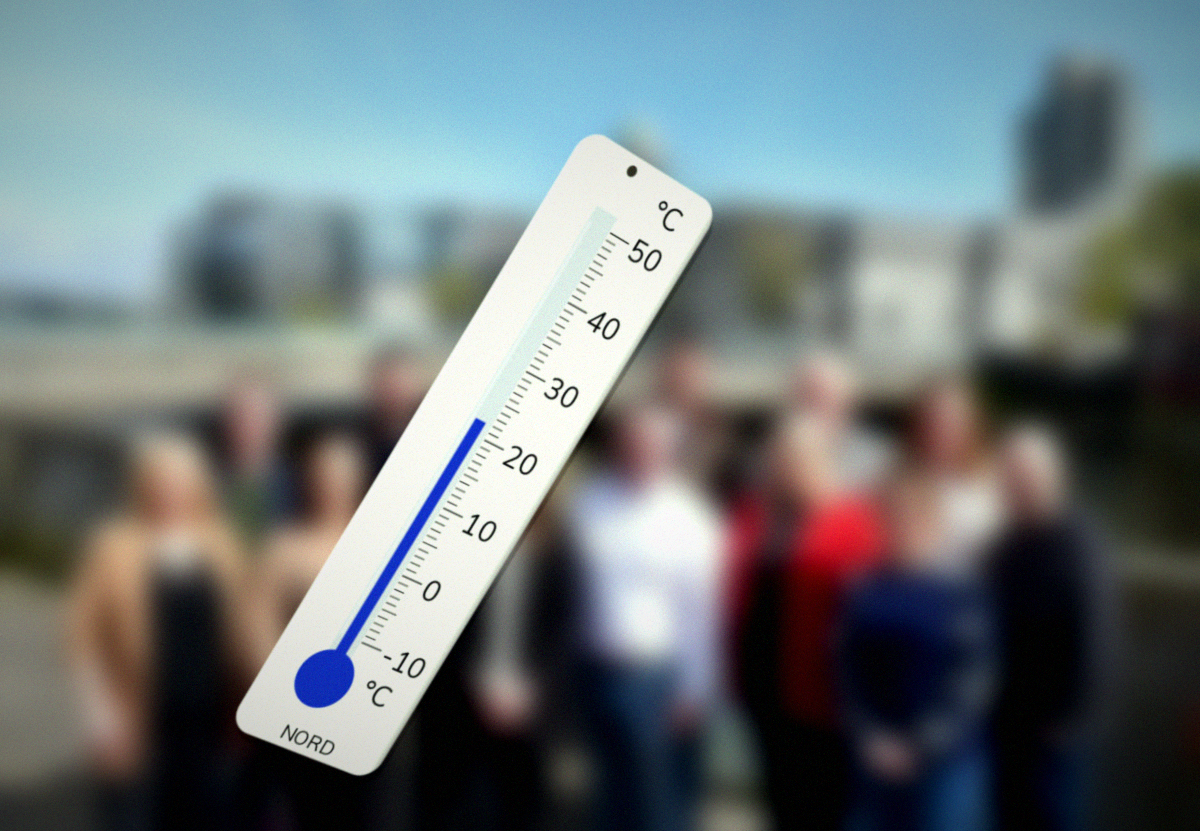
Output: 22 °C
